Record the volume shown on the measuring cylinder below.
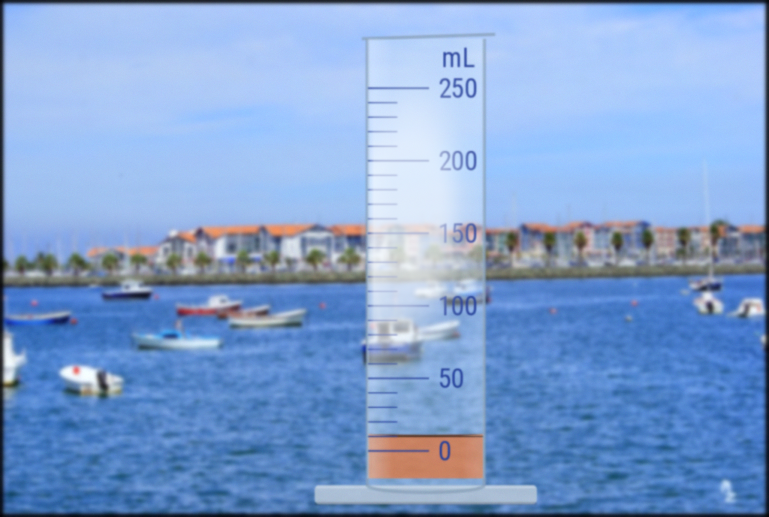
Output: 10 mL
